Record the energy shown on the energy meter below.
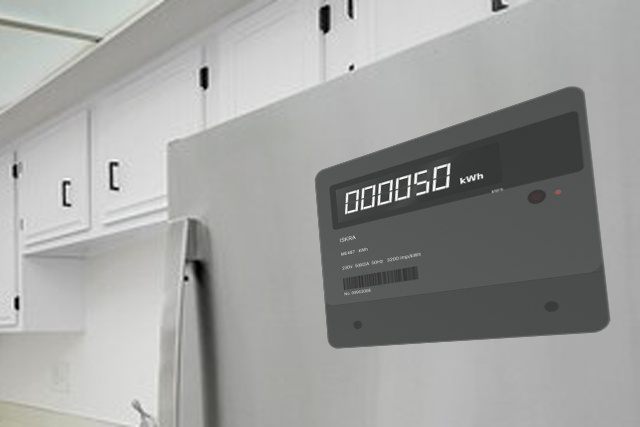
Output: 50 kWh
